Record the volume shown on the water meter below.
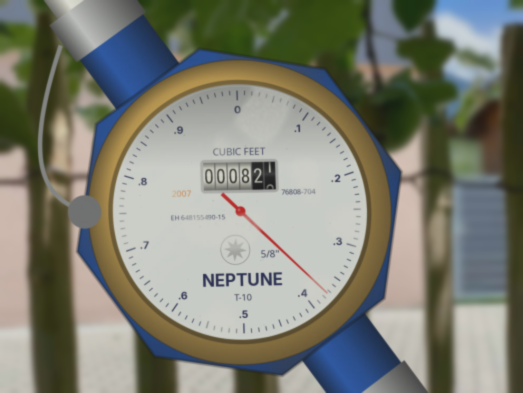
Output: 821.37 ft³
